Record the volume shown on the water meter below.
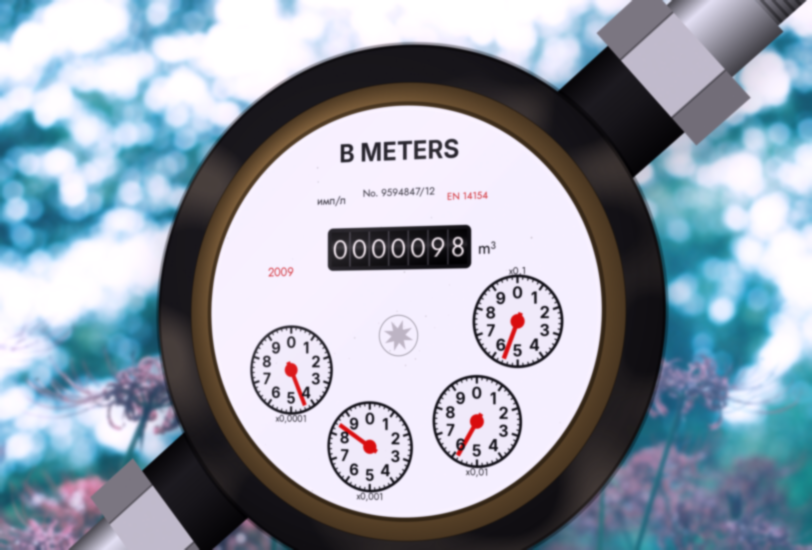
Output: 98.5584 m³
